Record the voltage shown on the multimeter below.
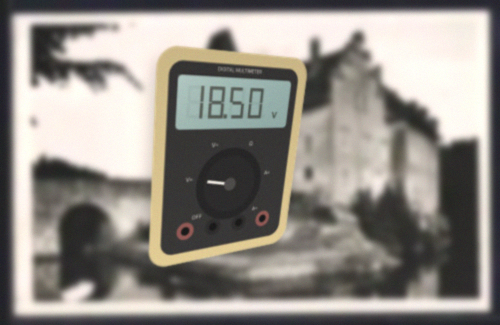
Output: 18.50 V
